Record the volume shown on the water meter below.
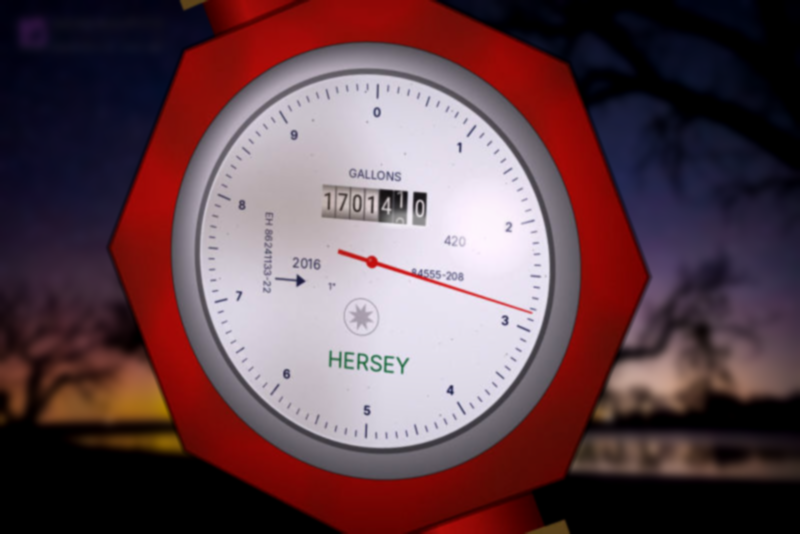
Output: 1701412.8 gal
